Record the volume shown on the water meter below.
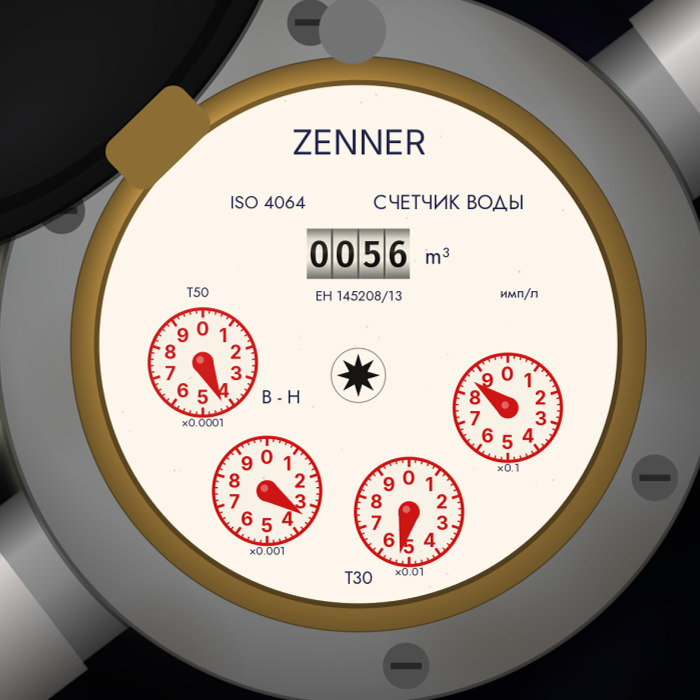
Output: 56.8534 m³
